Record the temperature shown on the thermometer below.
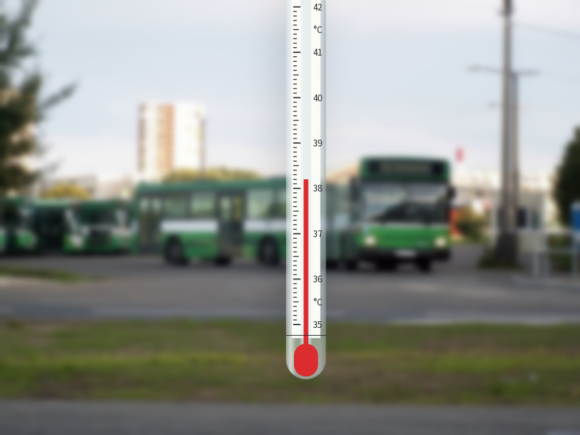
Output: 38.2 °C
